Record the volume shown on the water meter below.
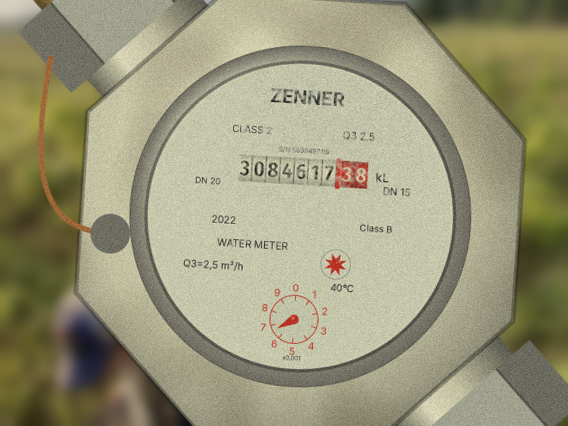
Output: 3084617.386 kL
